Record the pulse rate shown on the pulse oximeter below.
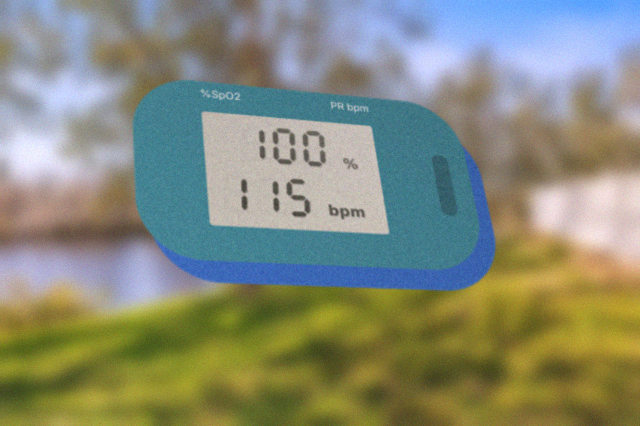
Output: 115 bpm
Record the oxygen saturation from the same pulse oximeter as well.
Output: 100 %
